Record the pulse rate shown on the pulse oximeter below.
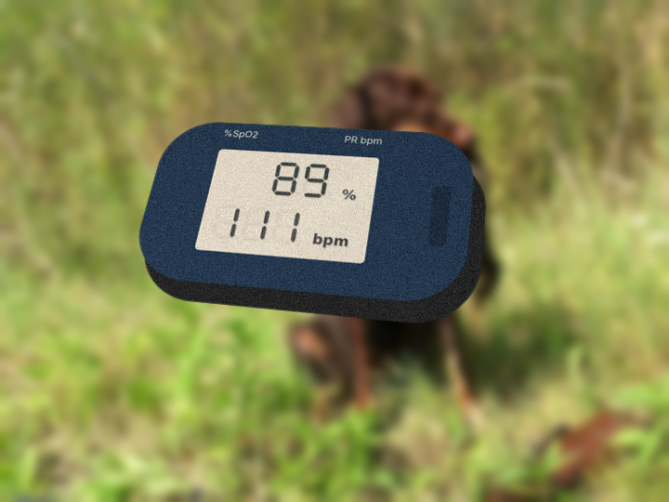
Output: 111 bpm
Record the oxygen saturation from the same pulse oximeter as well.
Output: 89 %
